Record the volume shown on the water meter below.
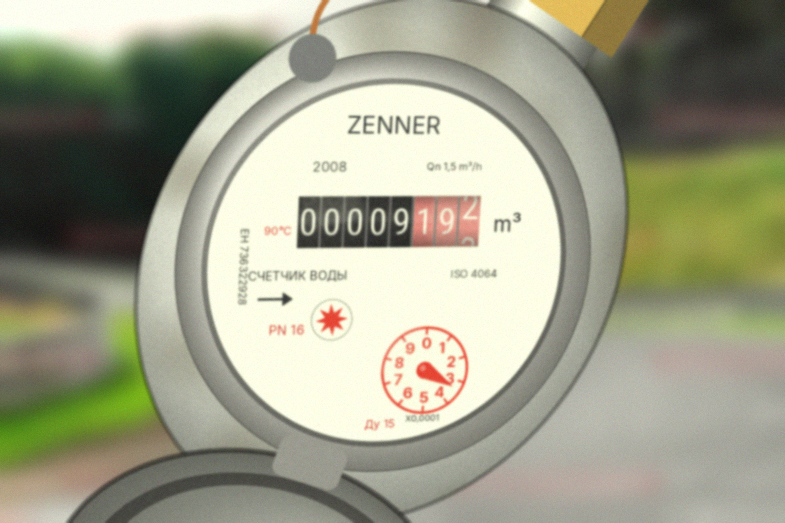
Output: 9.1923 m³
